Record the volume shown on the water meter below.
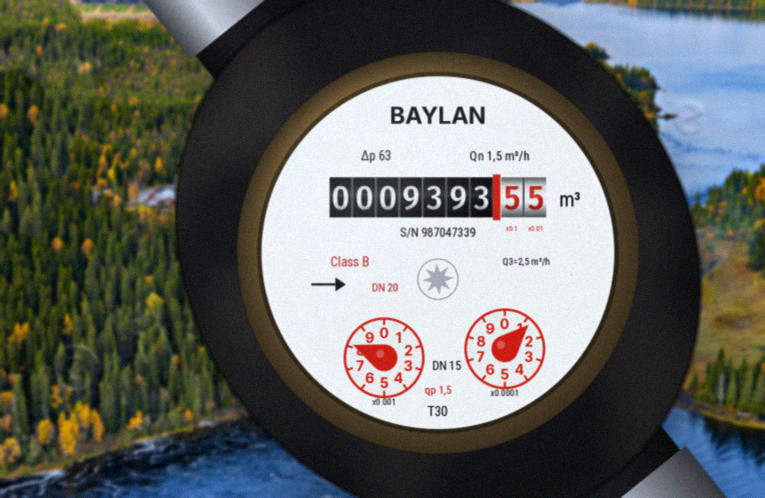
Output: 9393.5581 m³
